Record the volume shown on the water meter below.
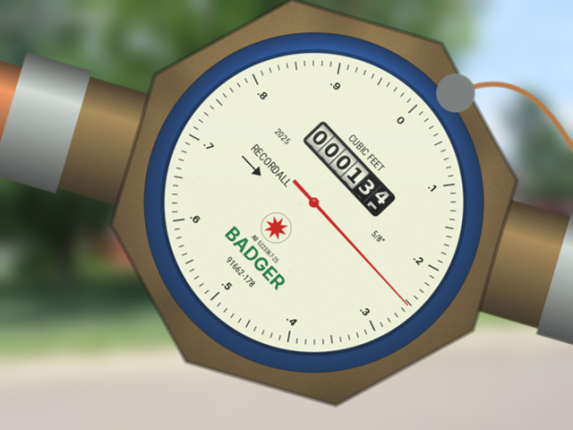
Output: 134.25 ft³
